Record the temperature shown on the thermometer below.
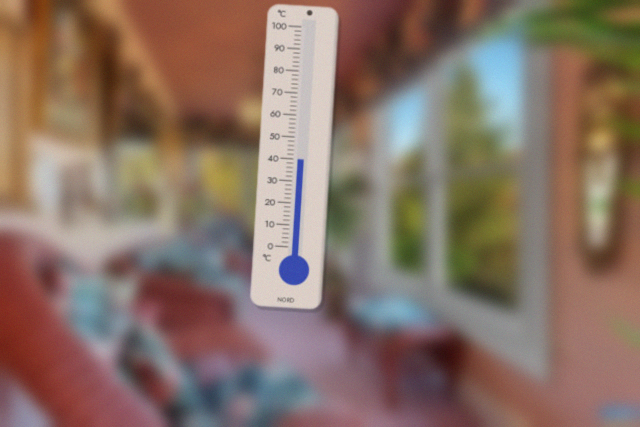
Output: 40 °C
